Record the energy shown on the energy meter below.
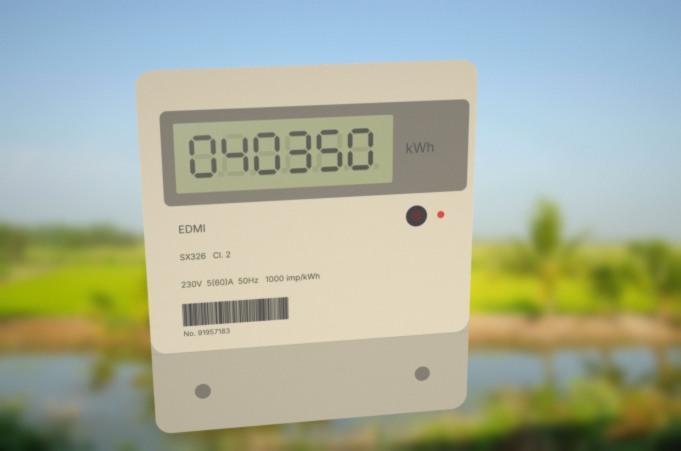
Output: 40350 kWh
